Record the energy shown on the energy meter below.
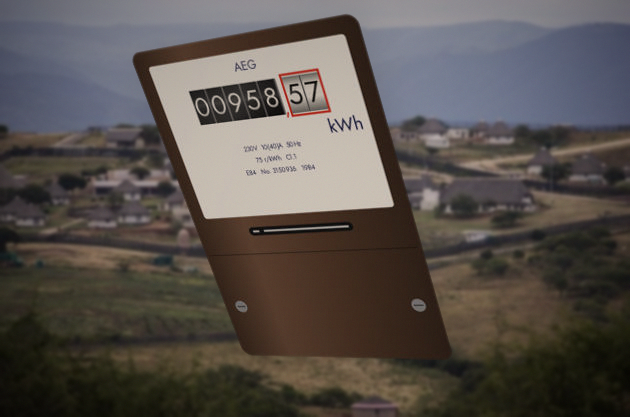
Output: 958.57 kWh
